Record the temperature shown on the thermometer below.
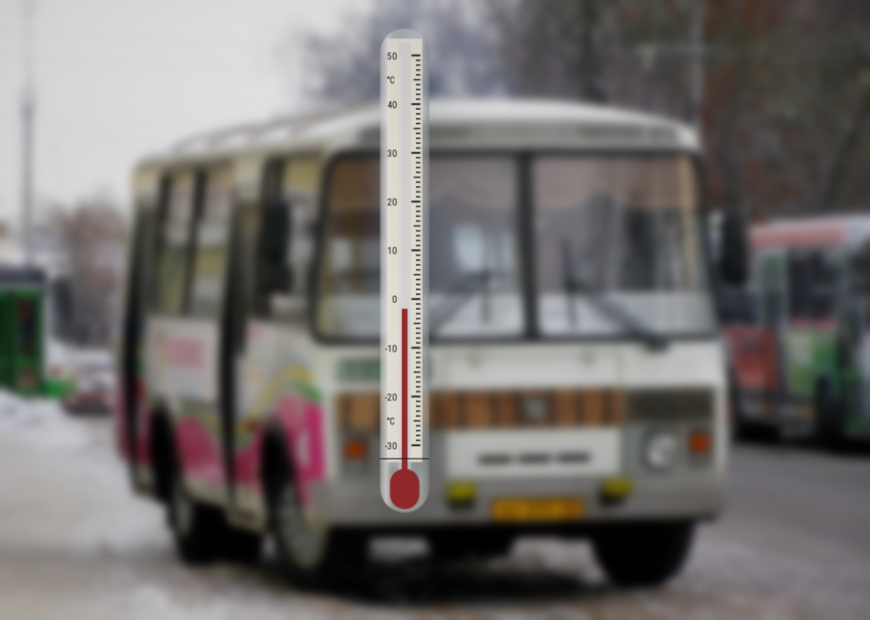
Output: -2 °C
